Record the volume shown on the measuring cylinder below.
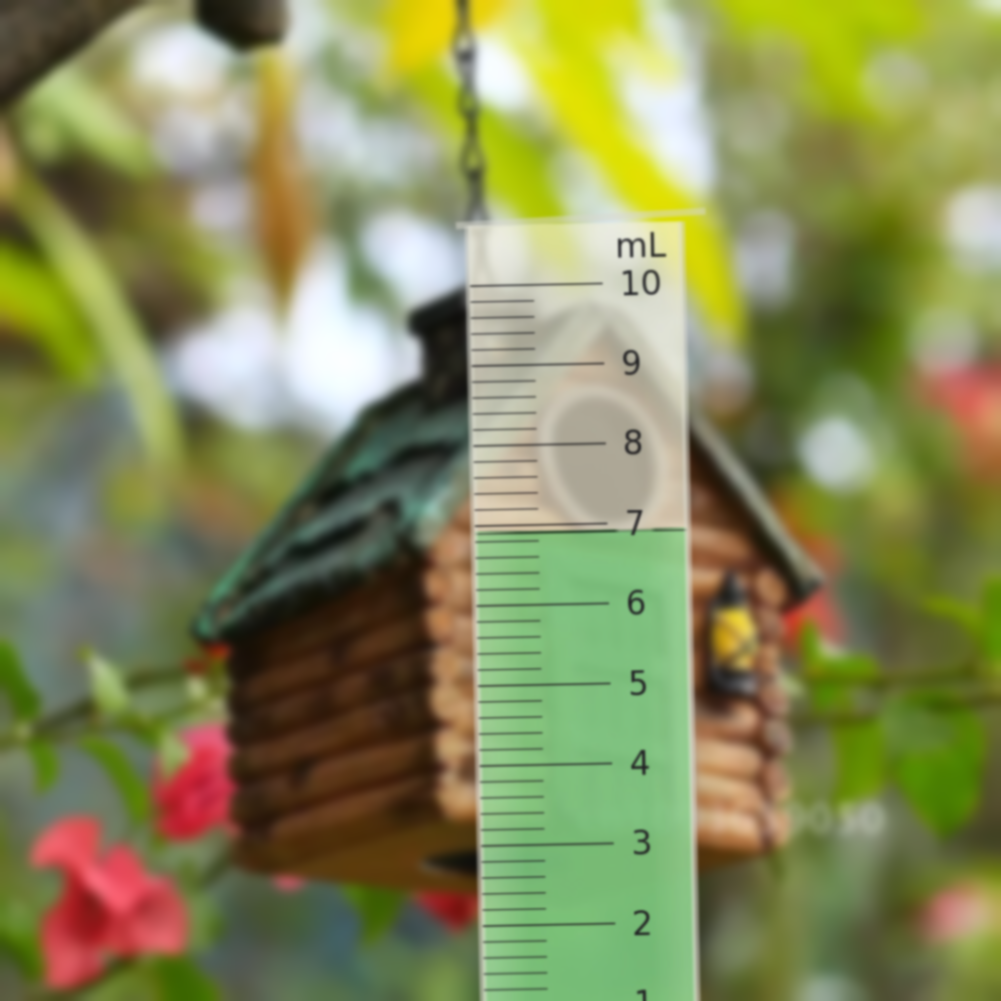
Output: 6.9 mL
